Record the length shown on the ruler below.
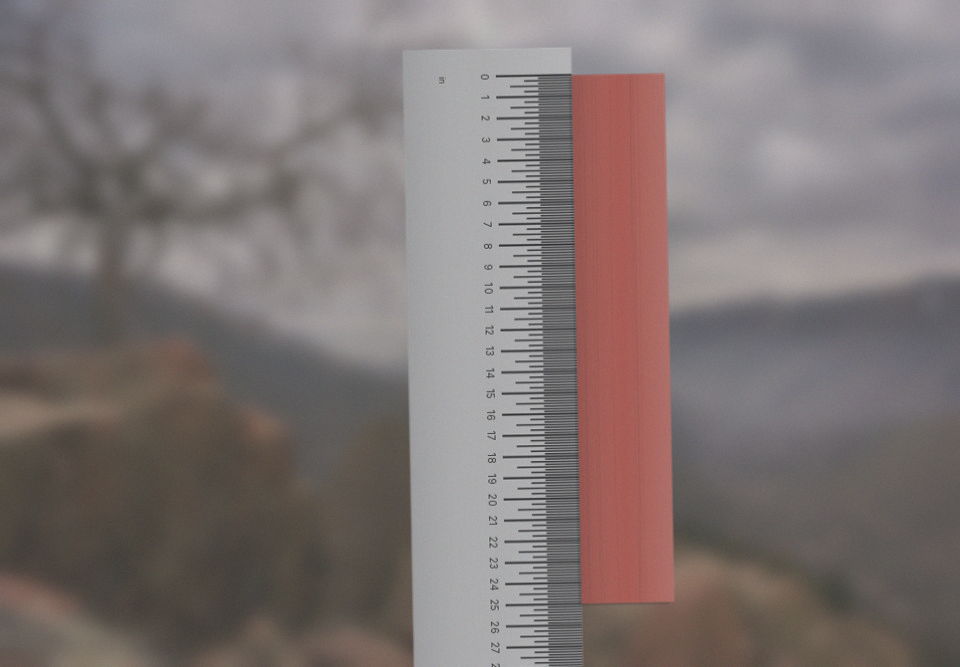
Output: 25 in
